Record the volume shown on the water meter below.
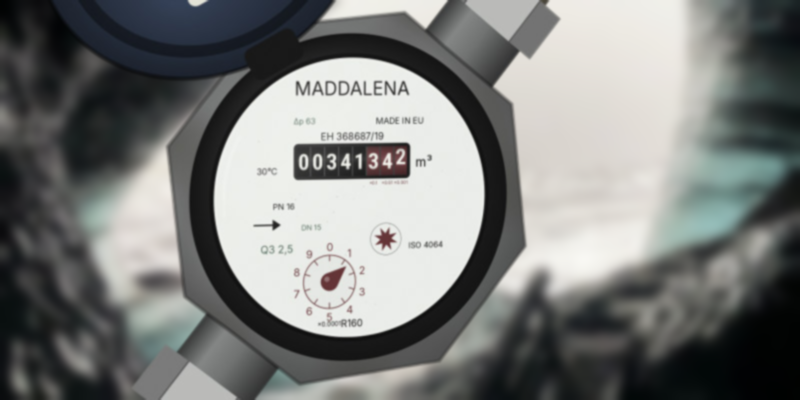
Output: 341.3421 m³
